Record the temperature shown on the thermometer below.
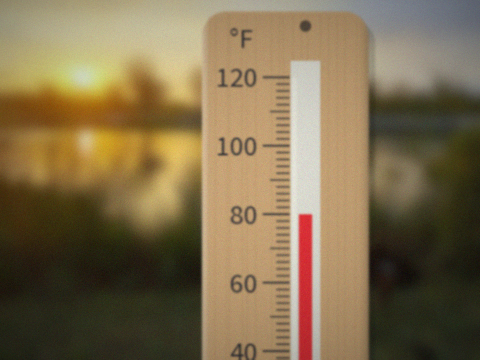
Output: 80 °F
